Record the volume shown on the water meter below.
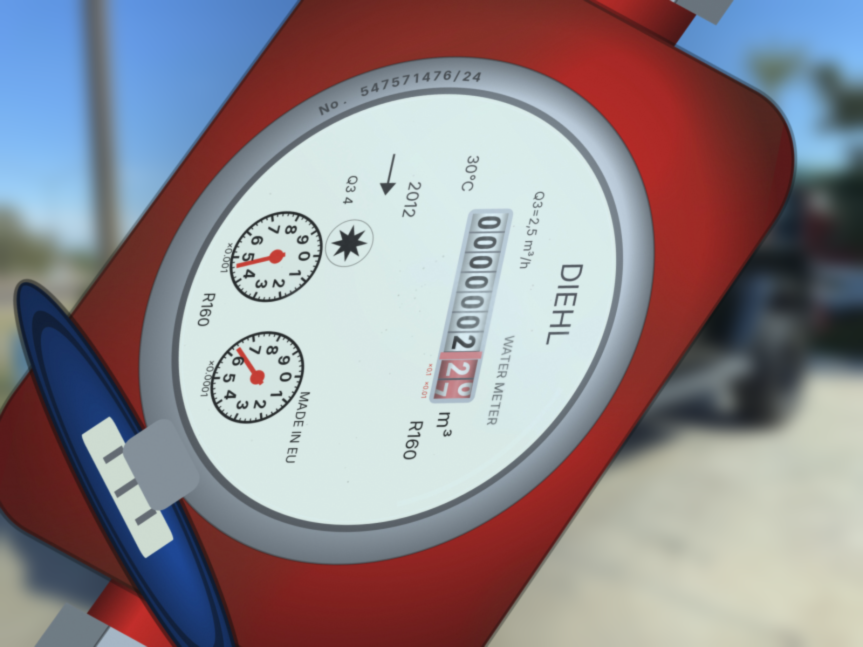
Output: 2.2646 m³
